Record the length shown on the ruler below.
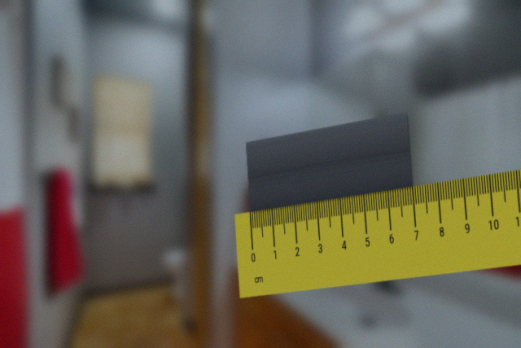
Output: 7 cm
